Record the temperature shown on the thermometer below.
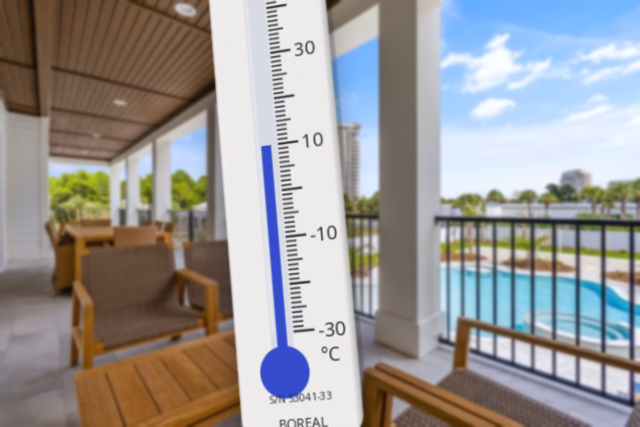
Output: 10 °C
